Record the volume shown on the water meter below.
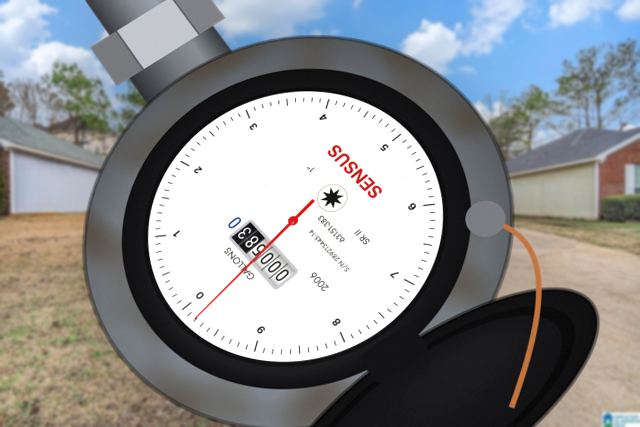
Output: 5829.8 gal
